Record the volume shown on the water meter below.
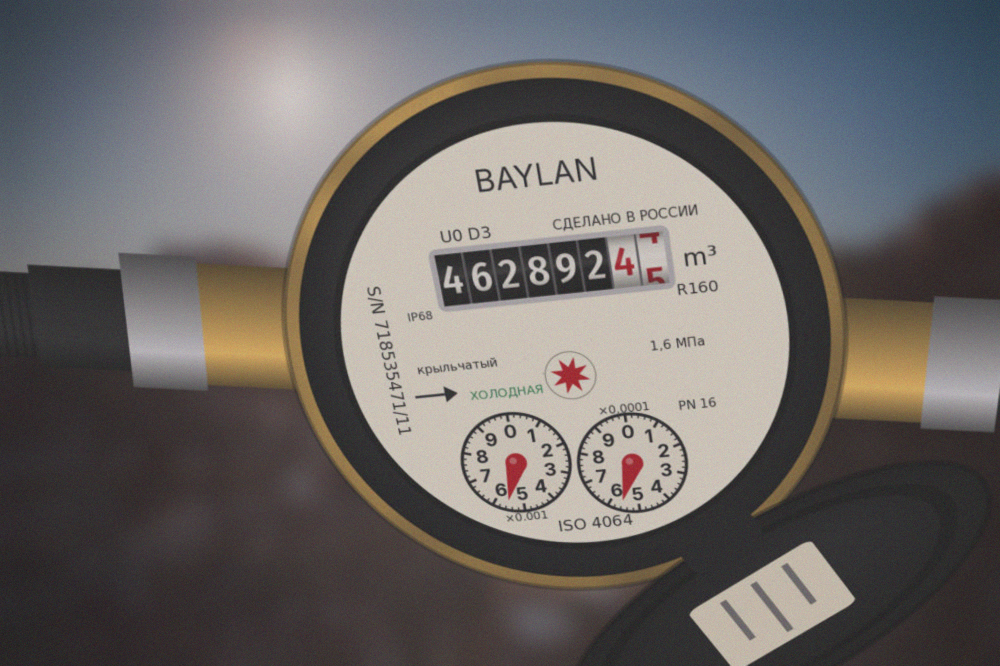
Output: 462892.4455 m³
